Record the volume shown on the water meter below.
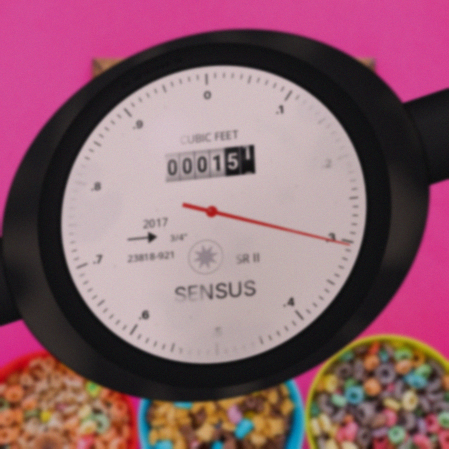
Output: 151.30 ft³
